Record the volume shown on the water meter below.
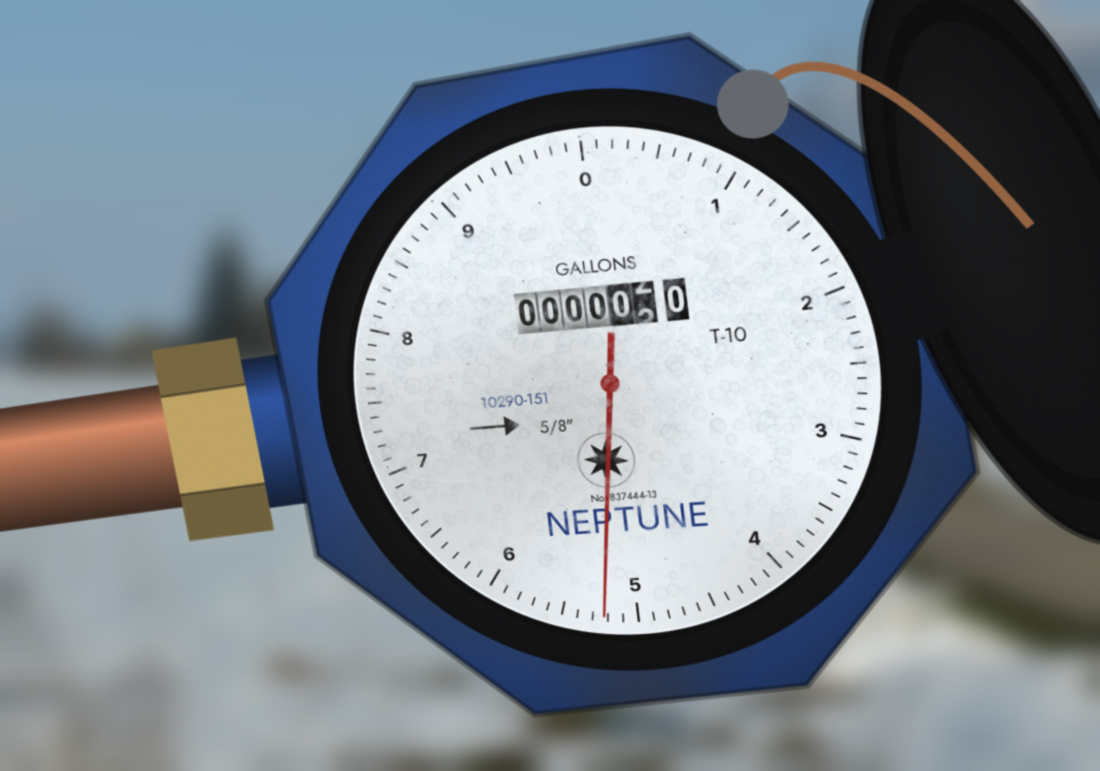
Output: 25.2 gal
